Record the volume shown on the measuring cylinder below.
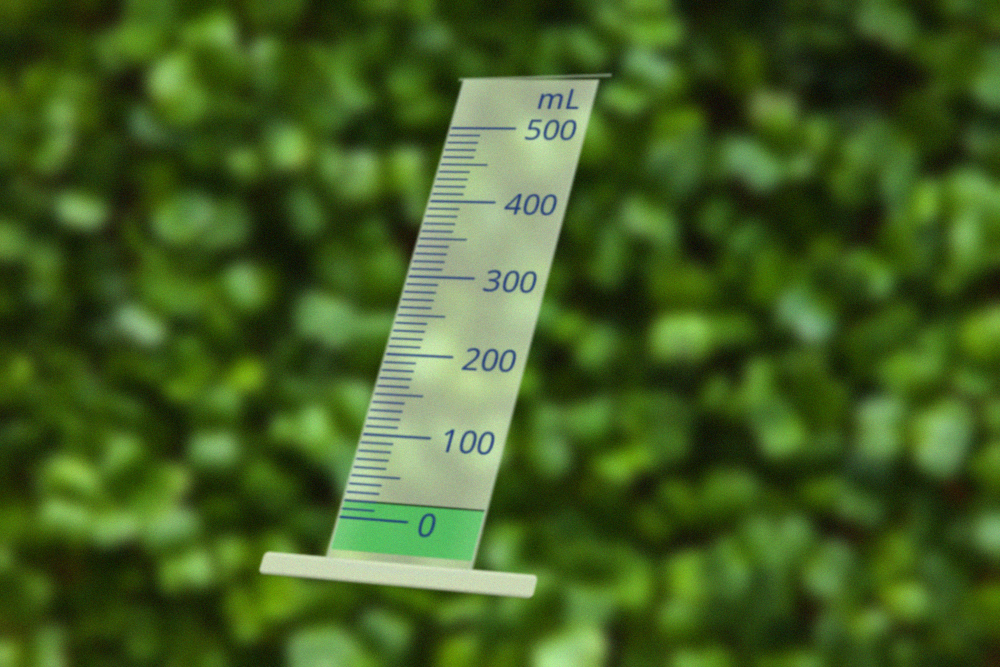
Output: 20 mL
